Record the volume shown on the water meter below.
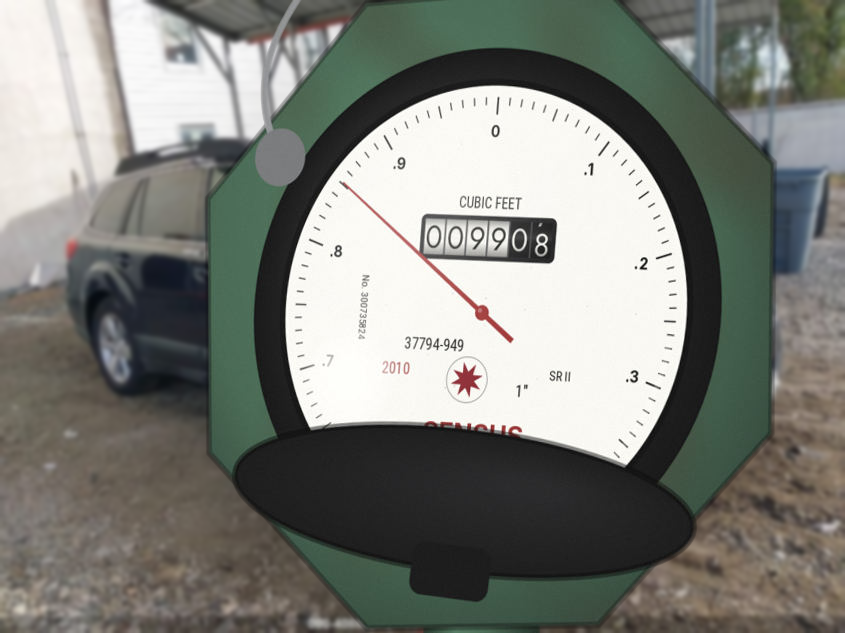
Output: 9907.85 ft³
